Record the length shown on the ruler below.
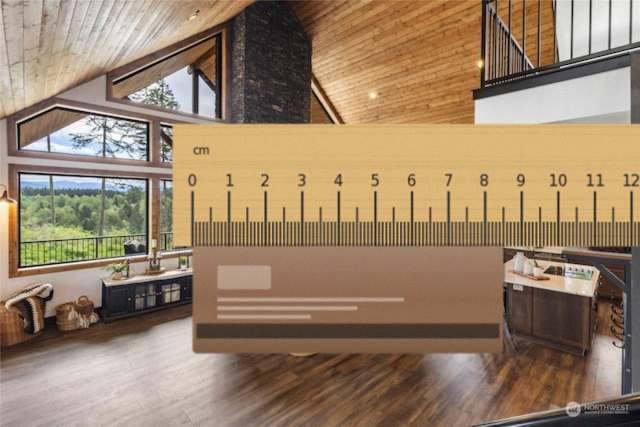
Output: 8.5 cm
